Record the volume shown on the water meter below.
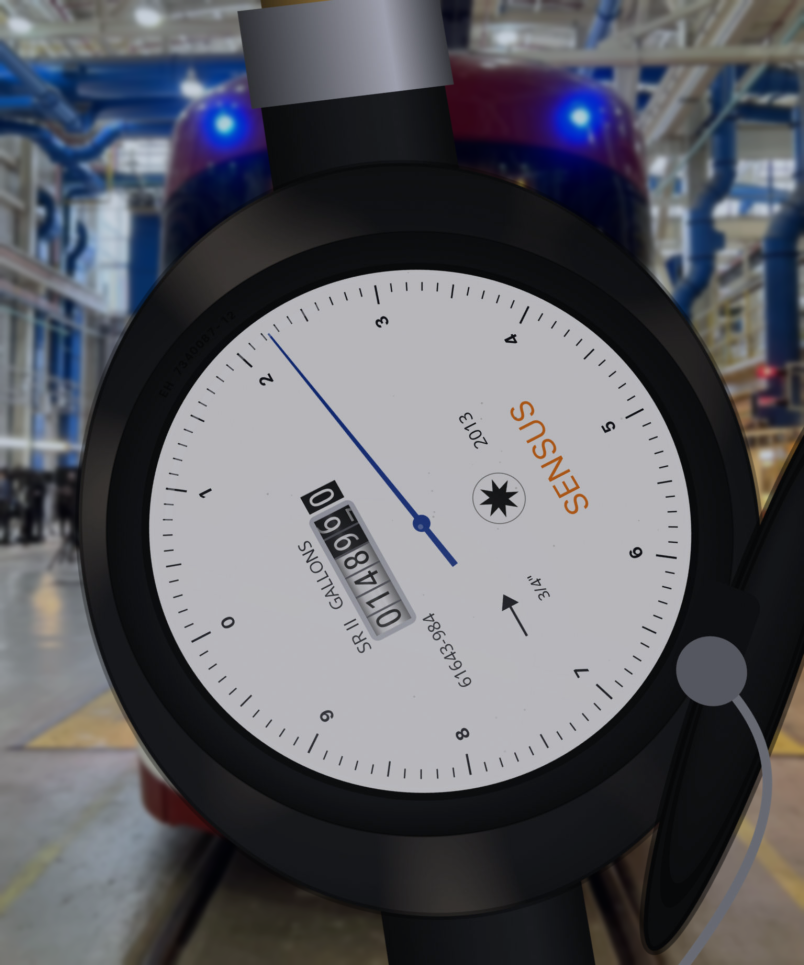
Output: 148962.2 gal
